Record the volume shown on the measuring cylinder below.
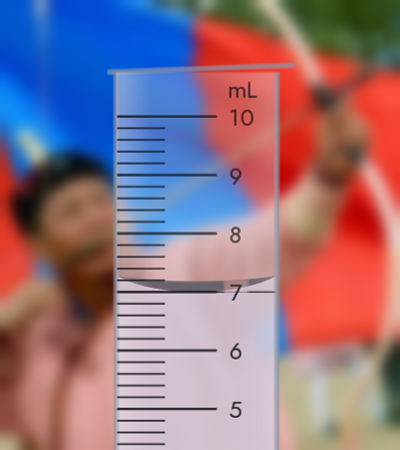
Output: 7 mL
